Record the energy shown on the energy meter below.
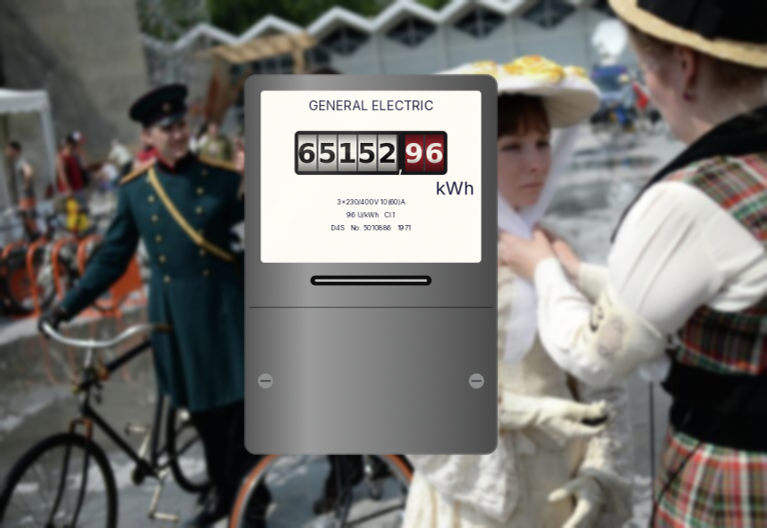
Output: 65152.96 kWh
